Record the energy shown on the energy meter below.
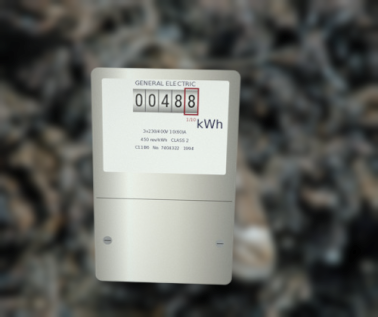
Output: 48.8 kWh
